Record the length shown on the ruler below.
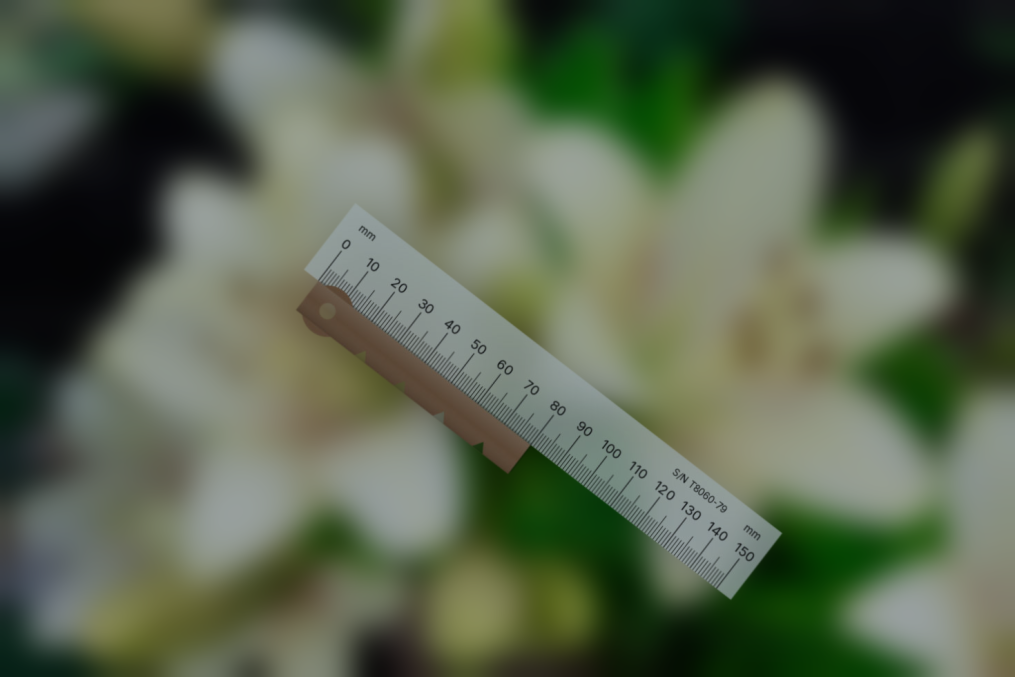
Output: 80 mm
